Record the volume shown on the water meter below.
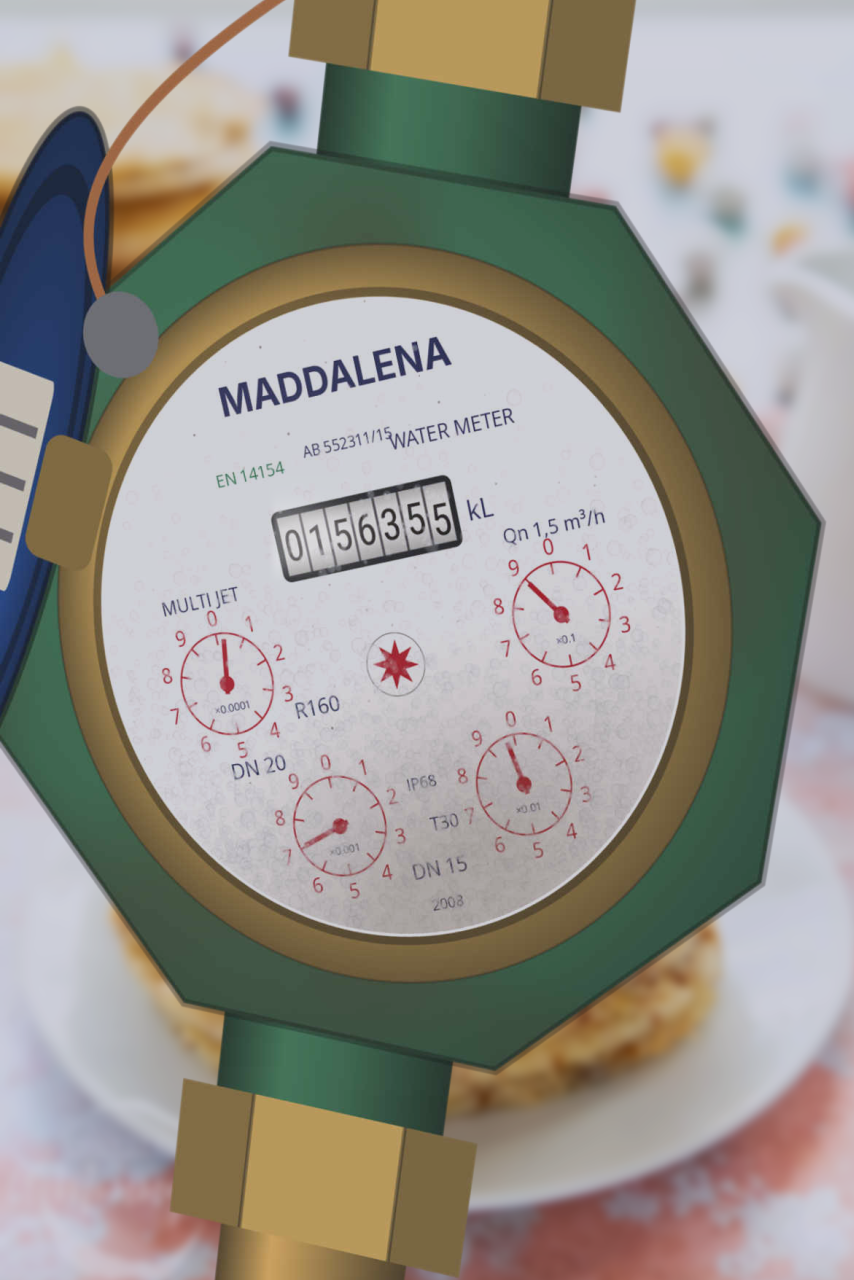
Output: 156354.8970 kL
